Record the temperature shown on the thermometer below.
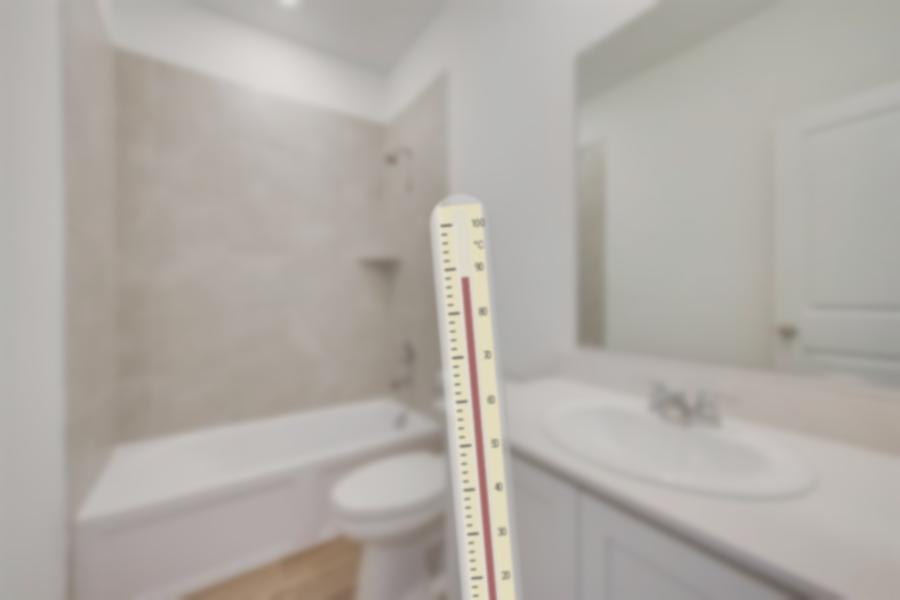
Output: 88 °C
